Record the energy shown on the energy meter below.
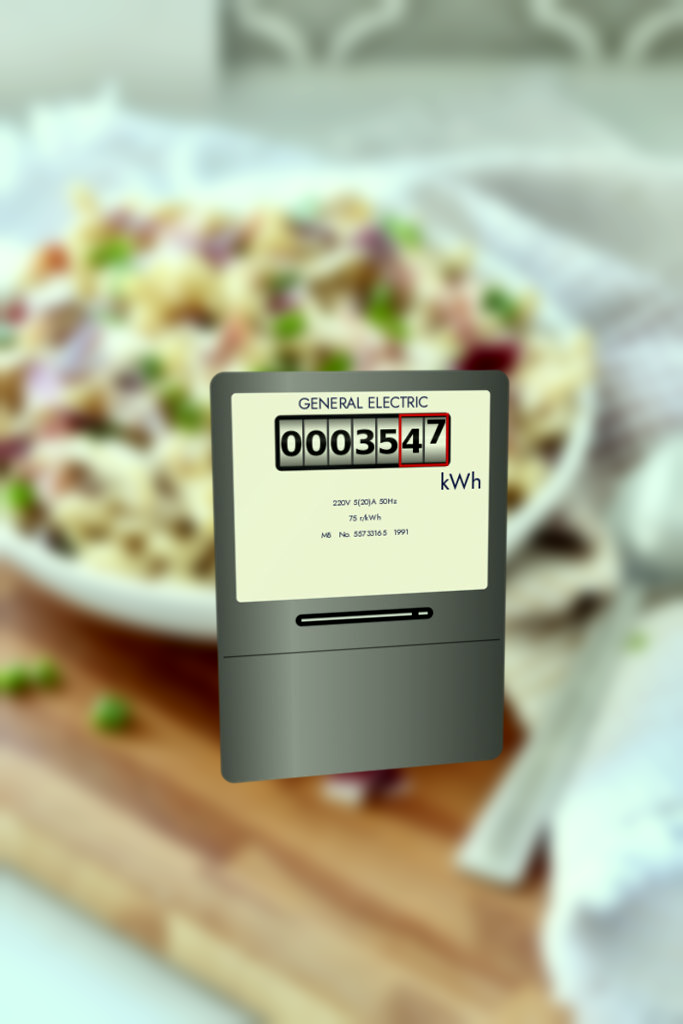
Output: 35.47 kWh
